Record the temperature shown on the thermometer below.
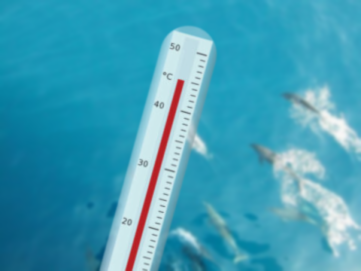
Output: 45 °C
